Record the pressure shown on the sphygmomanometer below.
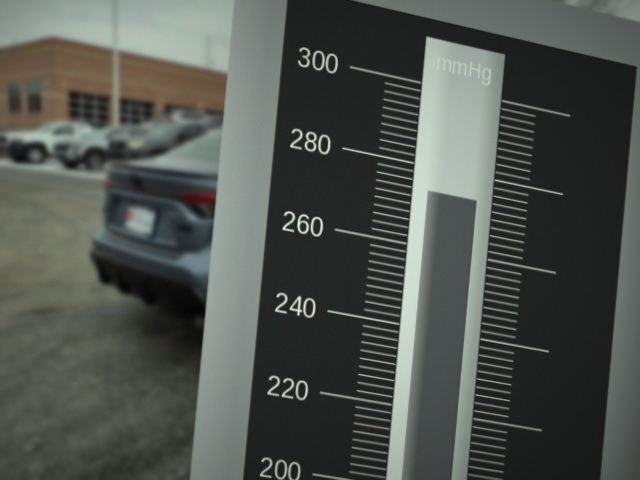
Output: 274 mmHg
